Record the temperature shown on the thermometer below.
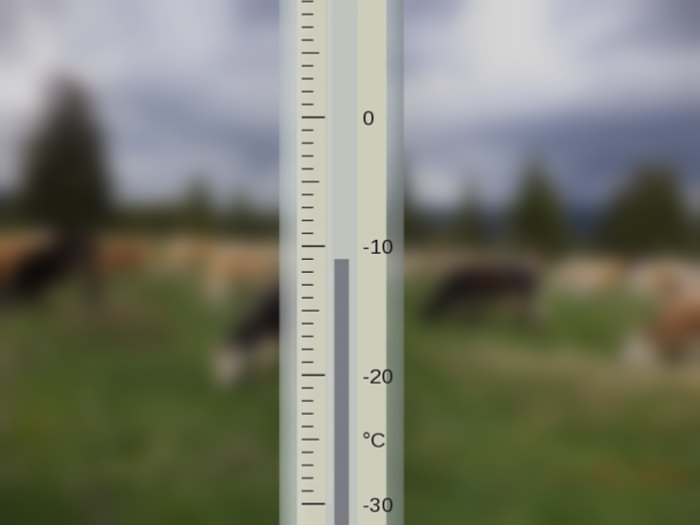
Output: -11 °C
